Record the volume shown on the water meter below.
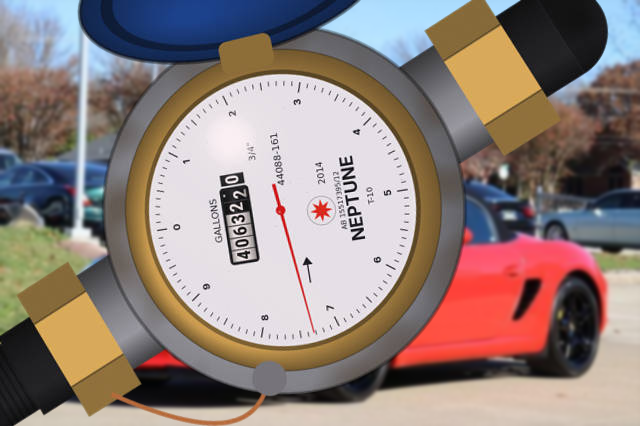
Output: 4063217.3 gal
